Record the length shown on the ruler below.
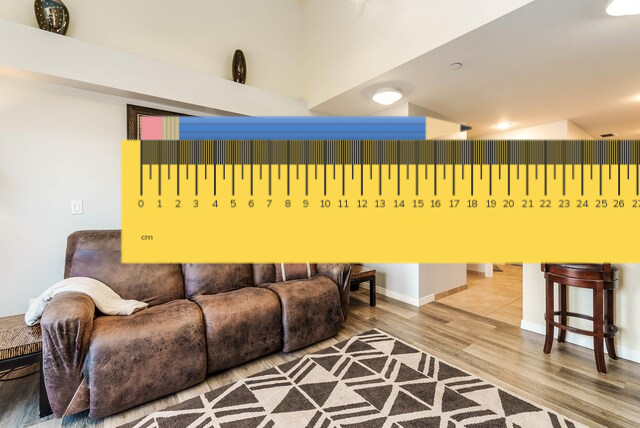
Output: 18 cm
